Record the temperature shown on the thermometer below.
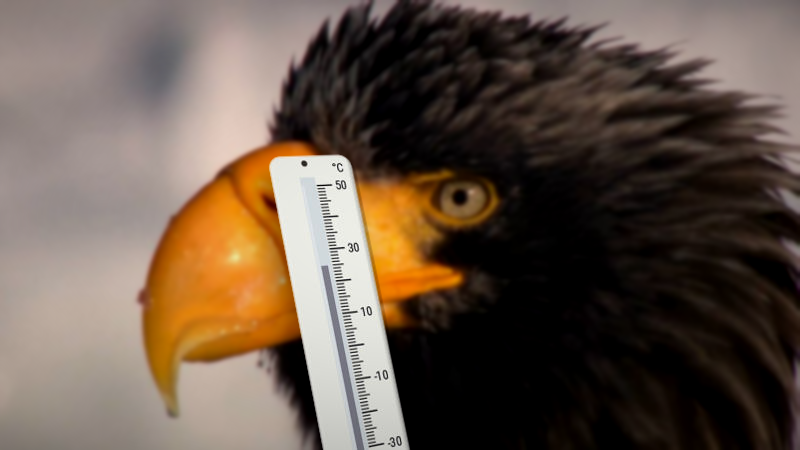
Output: 25 °C
